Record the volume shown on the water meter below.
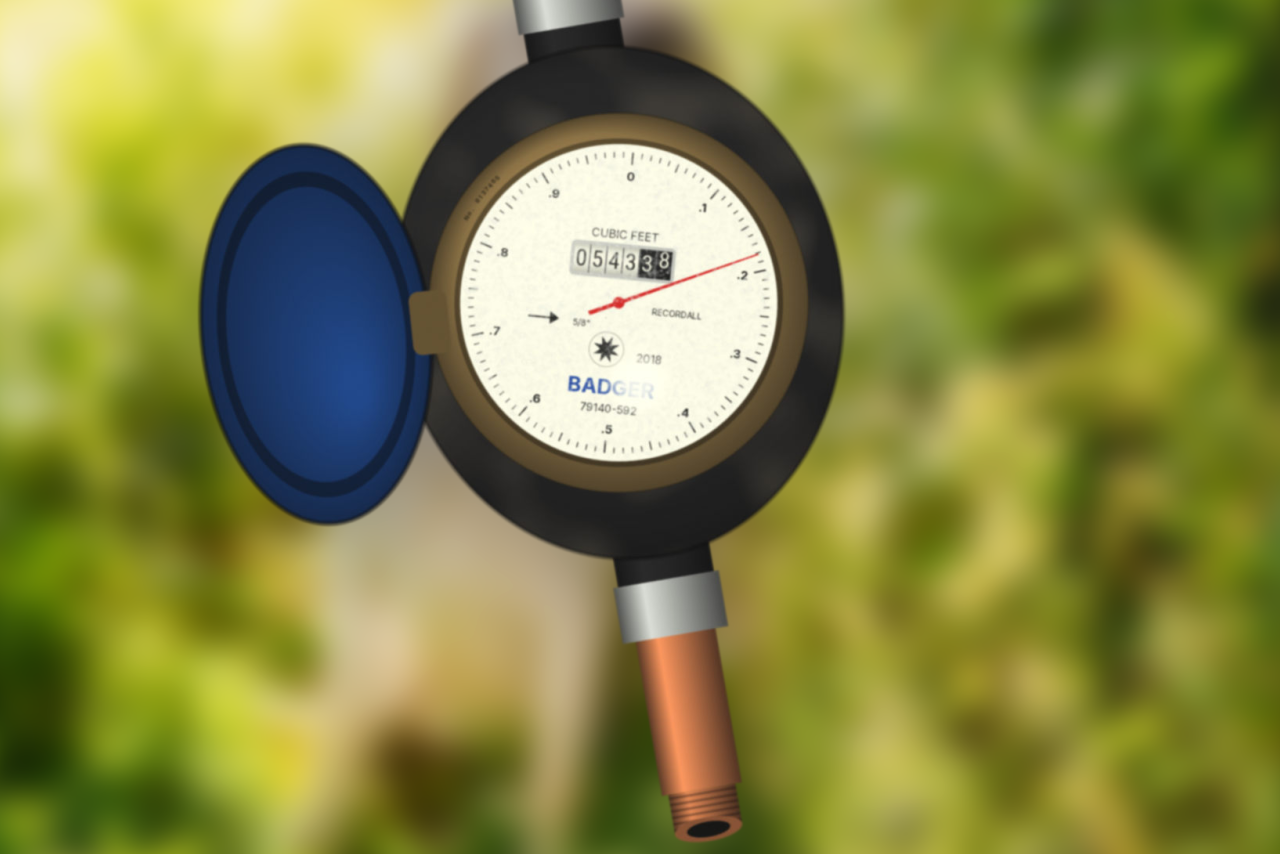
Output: 54338.18 ft³
